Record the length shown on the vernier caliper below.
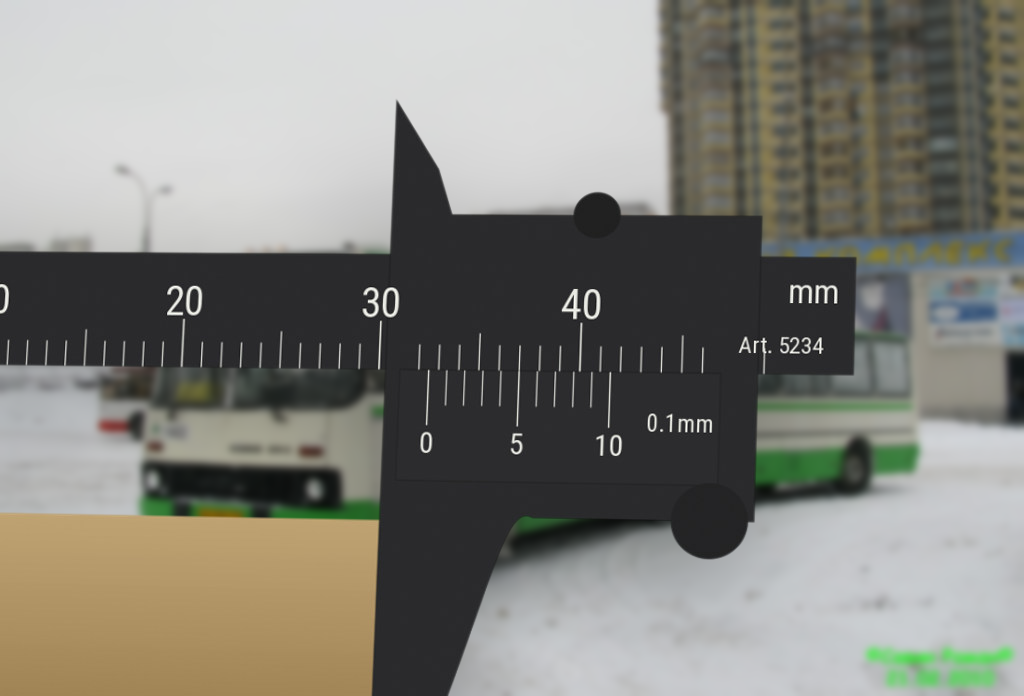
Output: 32.5 mm
